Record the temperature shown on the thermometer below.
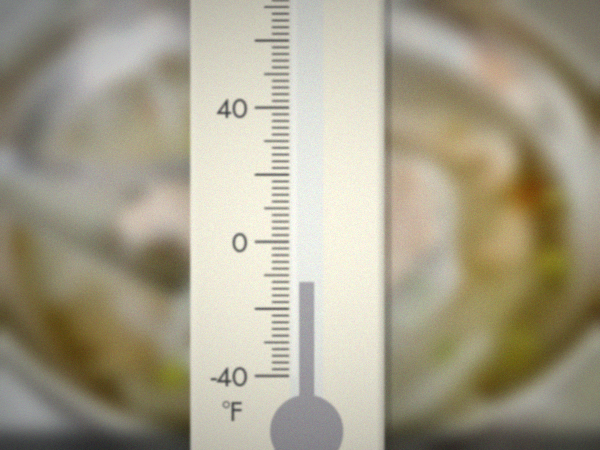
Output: -12 °F
